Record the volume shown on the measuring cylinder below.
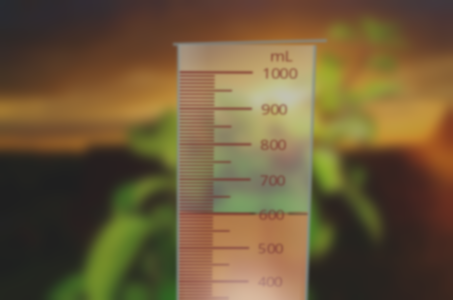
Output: 600 mL
